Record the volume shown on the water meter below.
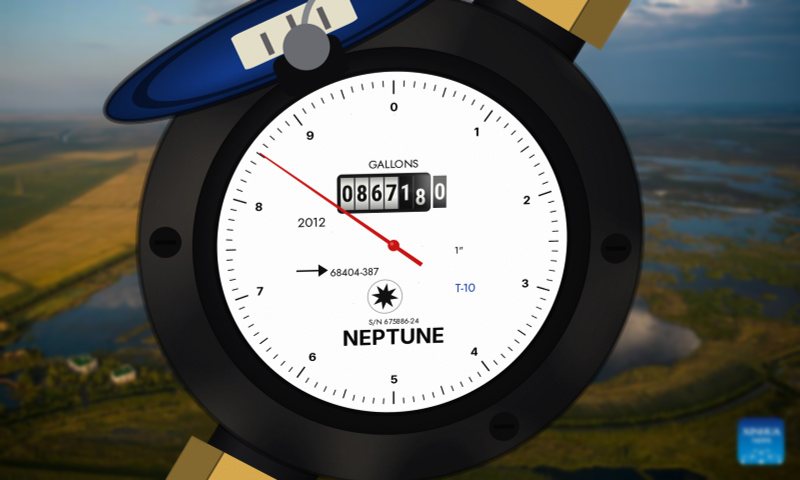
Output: 867178.5 gal
